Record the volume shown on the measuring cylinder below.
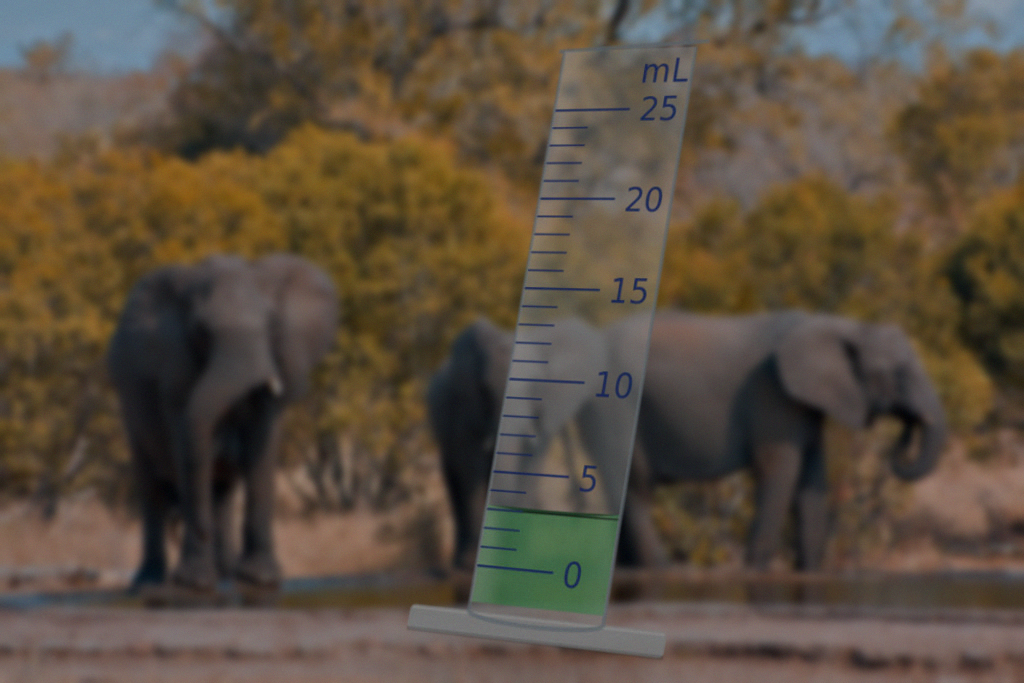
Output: 3 mL
